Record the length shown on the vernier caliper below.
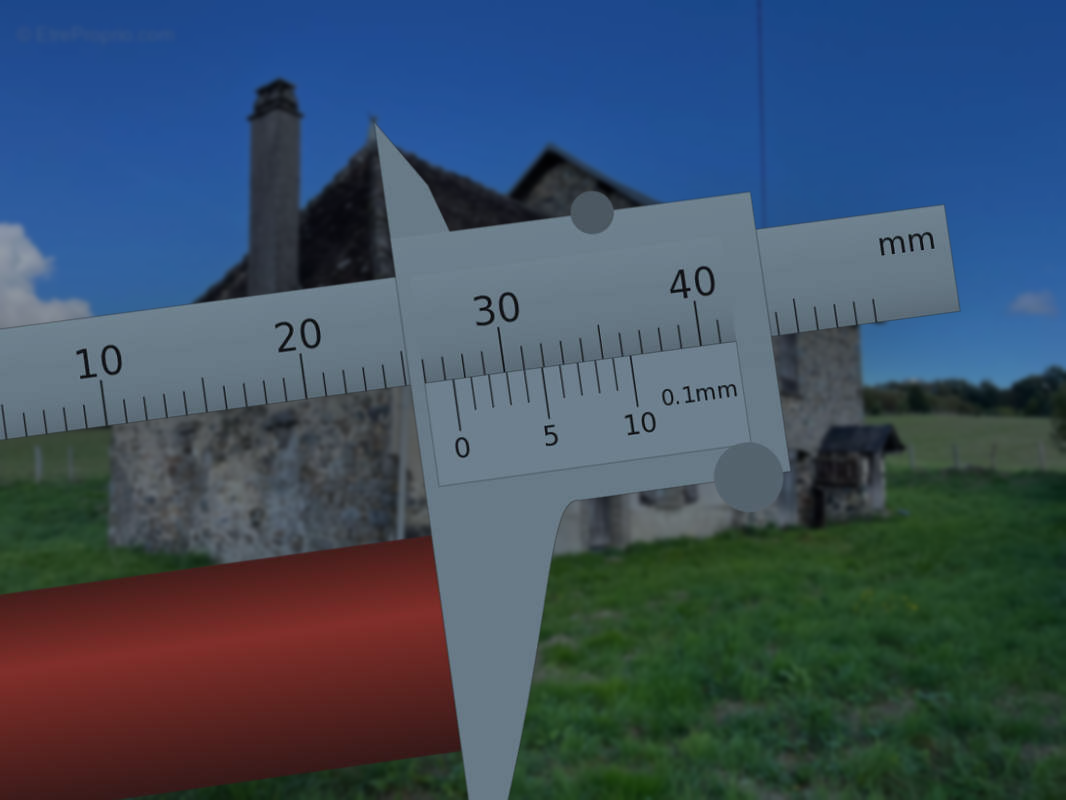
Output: 27.4 mm
